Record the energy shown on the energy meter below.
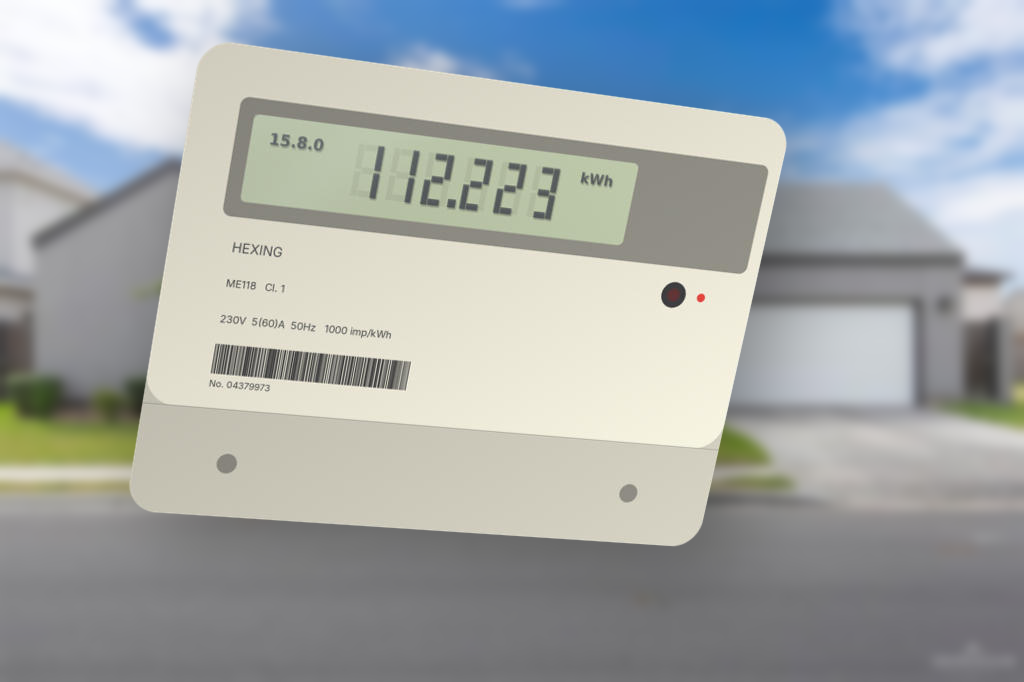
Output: 112.223 kWh
